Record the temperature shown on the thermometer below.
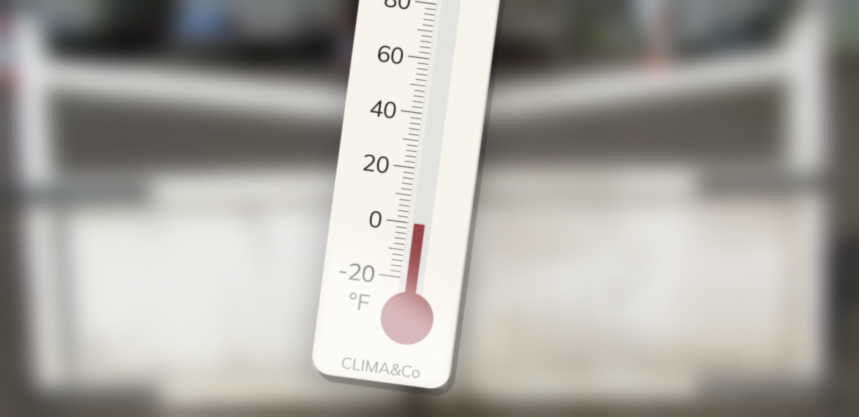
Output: 0 °F
